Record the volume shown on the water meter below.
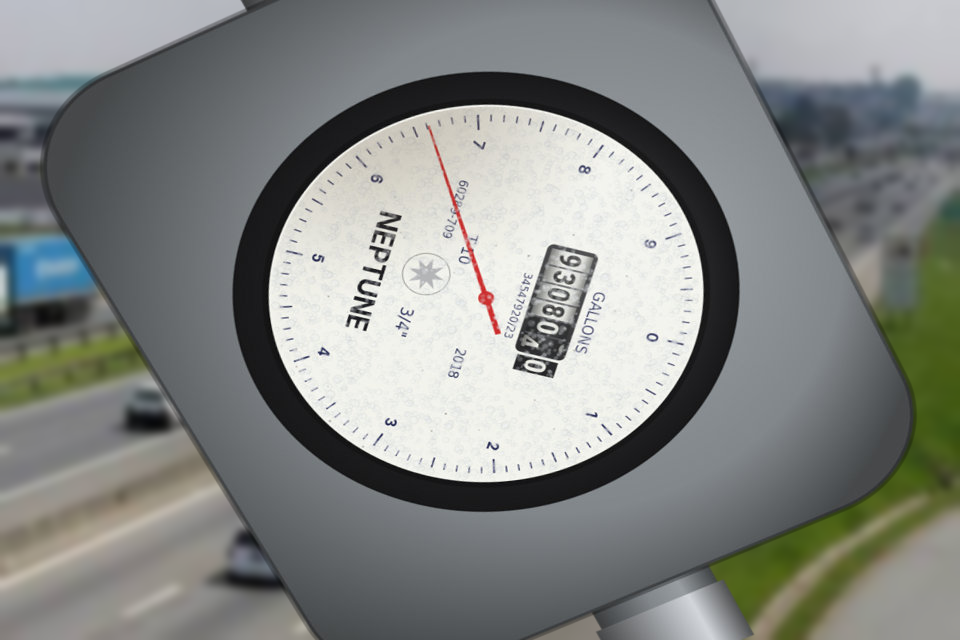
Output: 9308036.6 gal
